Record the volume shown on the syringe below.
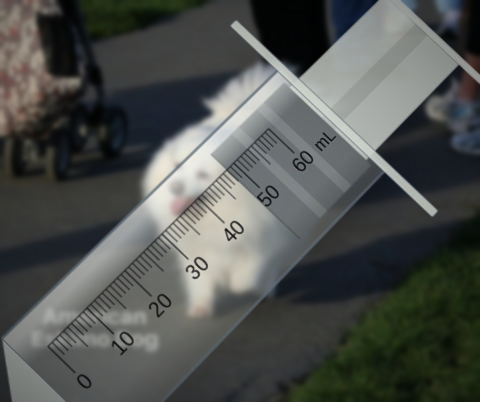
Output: 48 mL
